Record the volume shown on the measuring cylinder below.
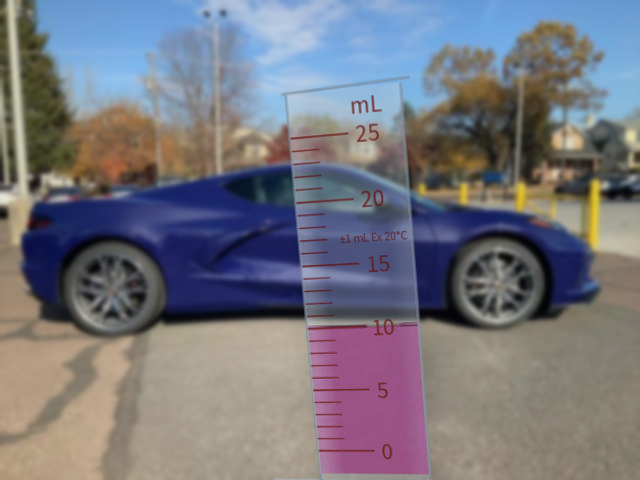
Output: 10 mL
